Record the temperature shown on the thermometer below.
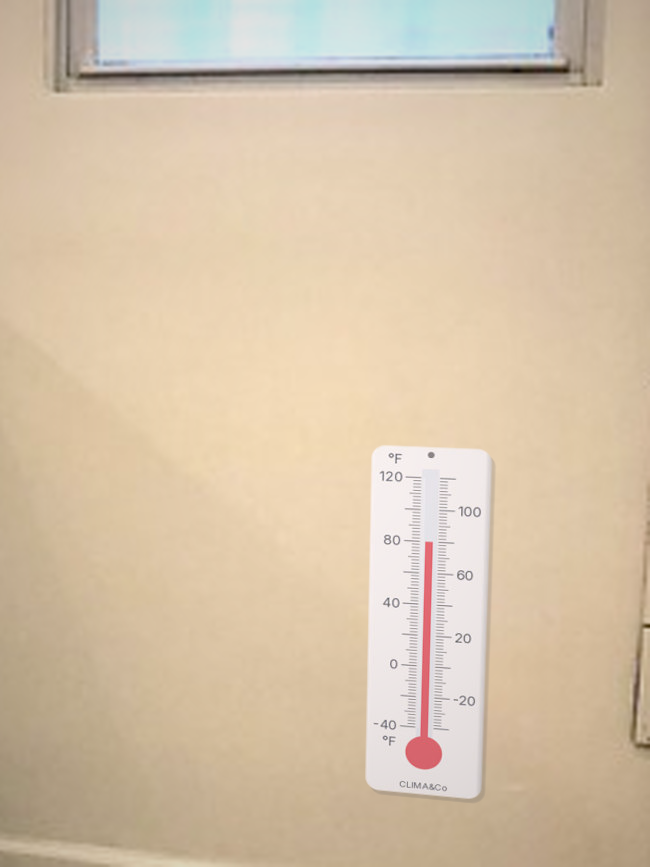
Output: 80 °F
